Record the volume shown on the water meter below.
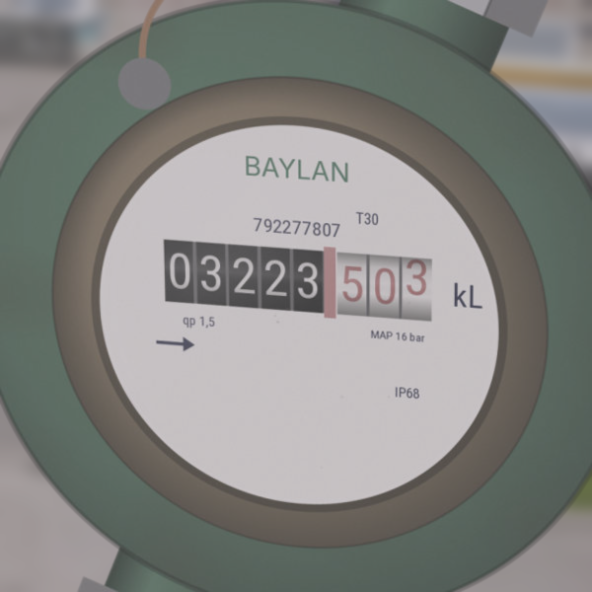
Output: 3223.503 kL
